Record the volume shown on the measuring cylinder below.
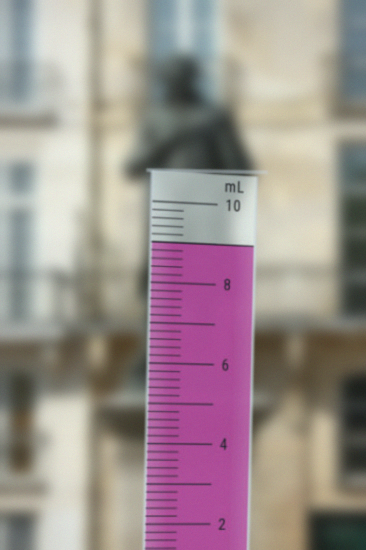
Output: 9 mL
